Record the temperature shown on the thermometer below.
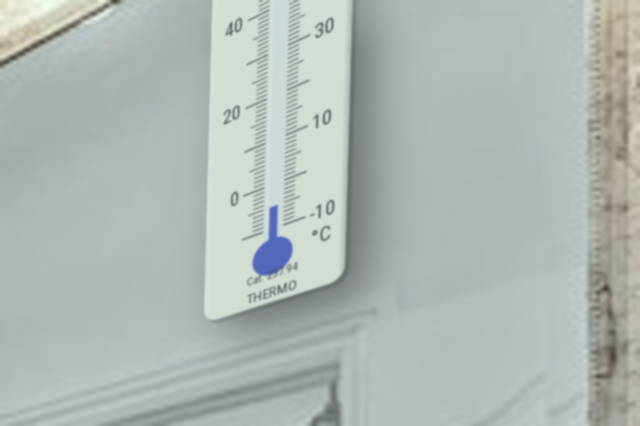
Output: -5 °C
